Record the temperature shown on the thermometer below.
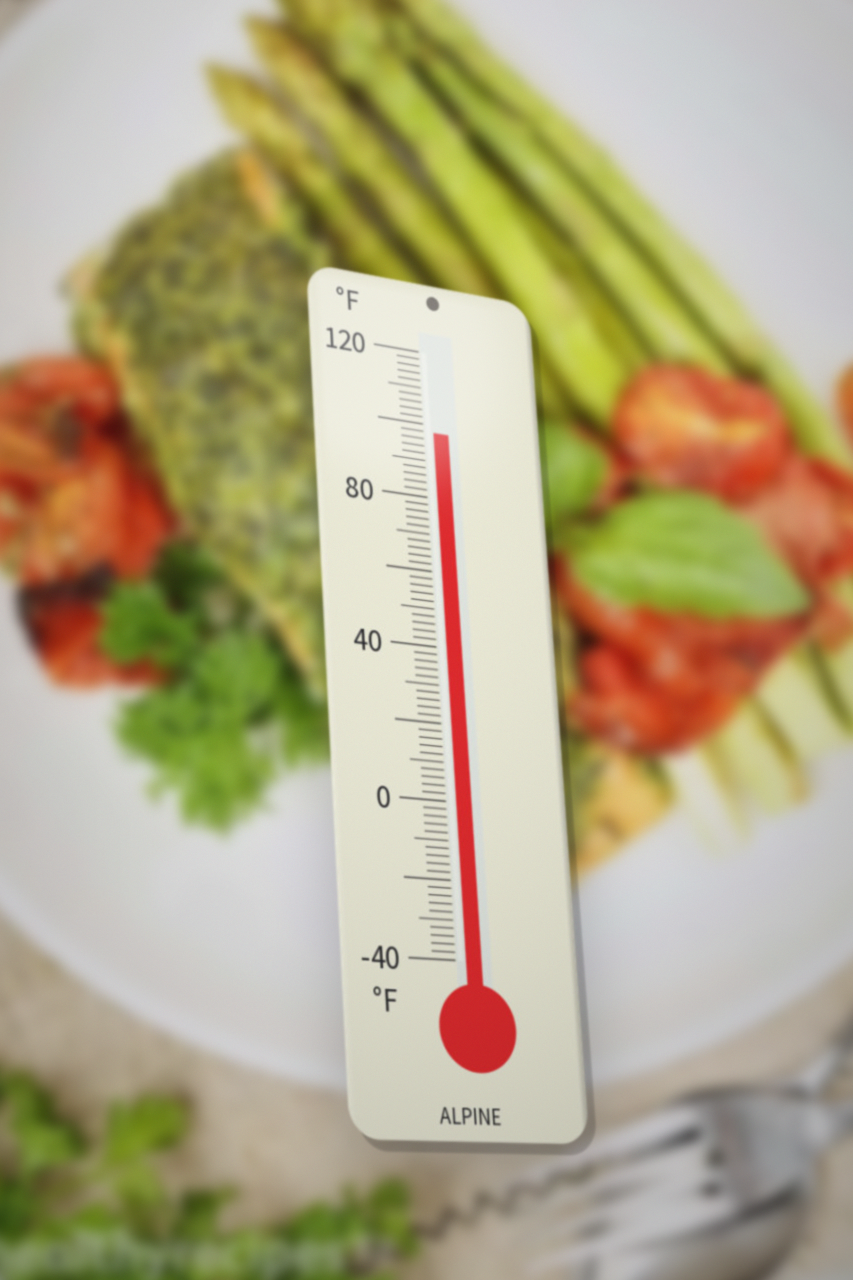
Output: 98 °F
